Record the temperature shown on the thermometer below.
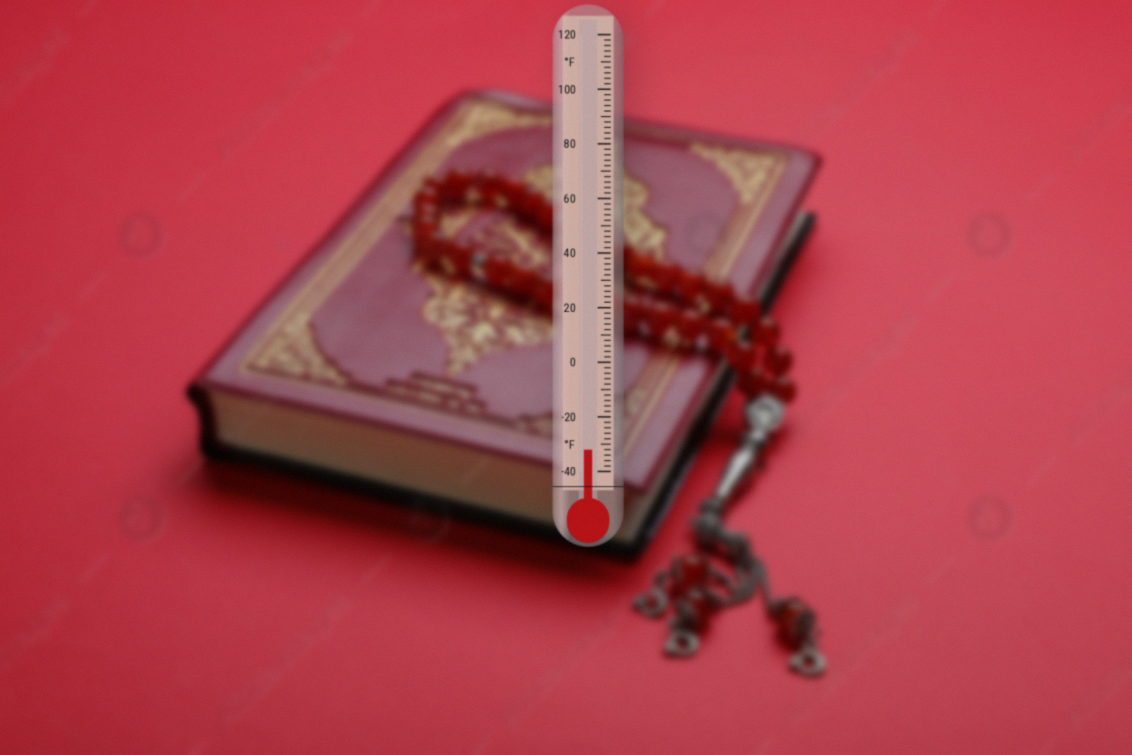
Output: -32 °F
